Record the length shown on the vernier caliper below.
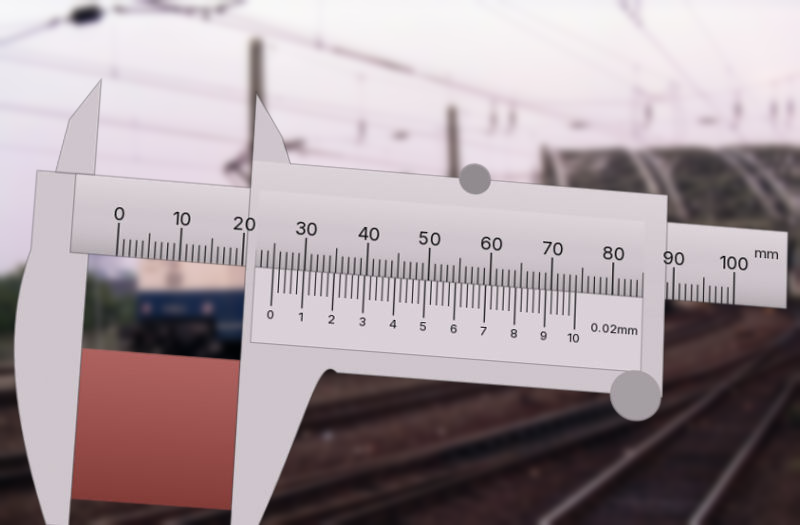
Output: 25.0 mm
